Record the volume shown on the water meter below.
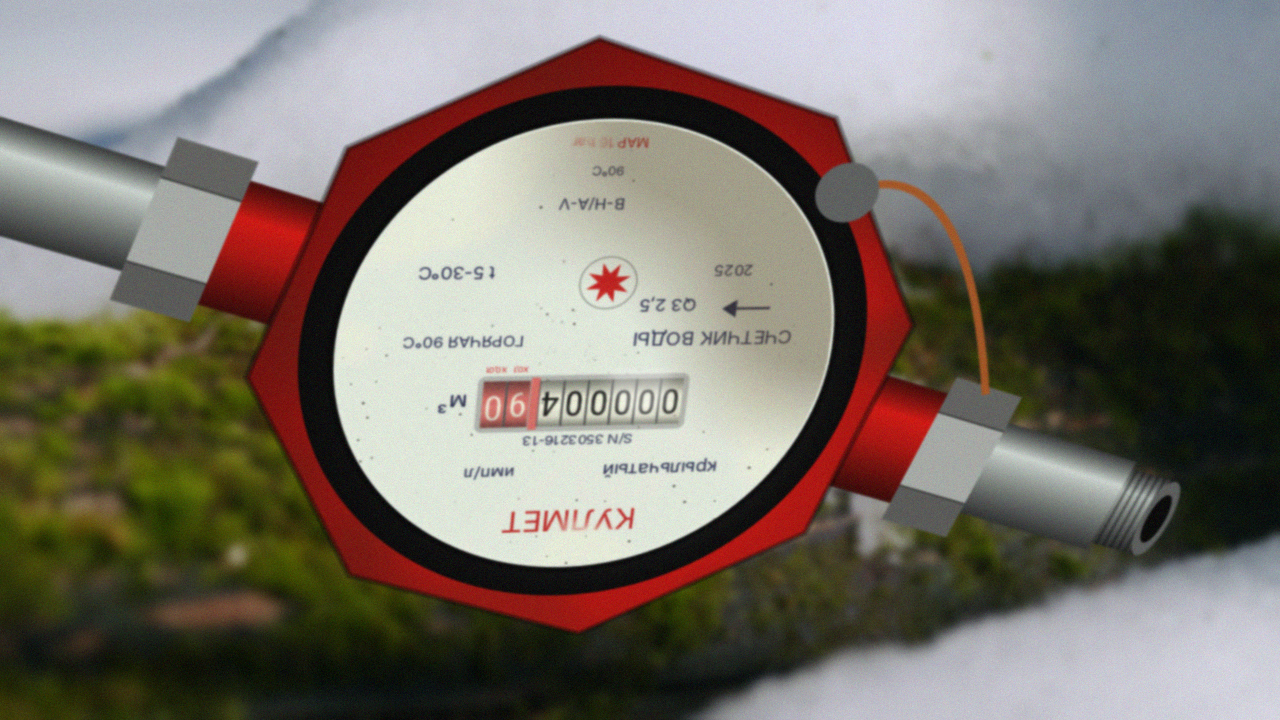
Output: 4.90 m³
